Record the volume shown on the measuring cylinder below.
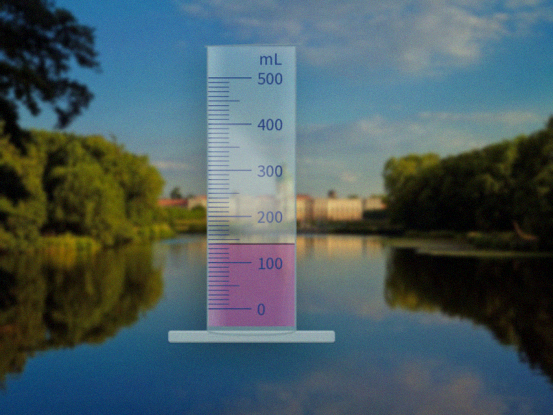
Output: 140 mL
